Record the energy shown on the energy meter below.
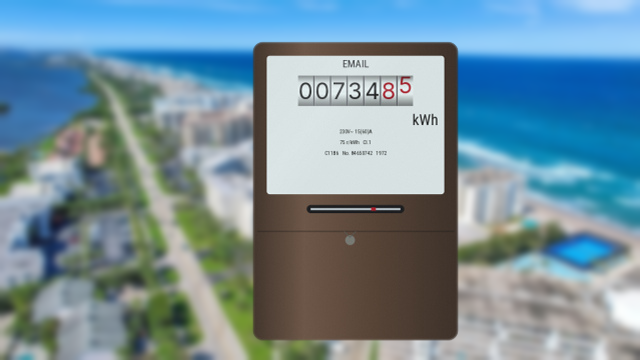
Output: 734.85 kWh
